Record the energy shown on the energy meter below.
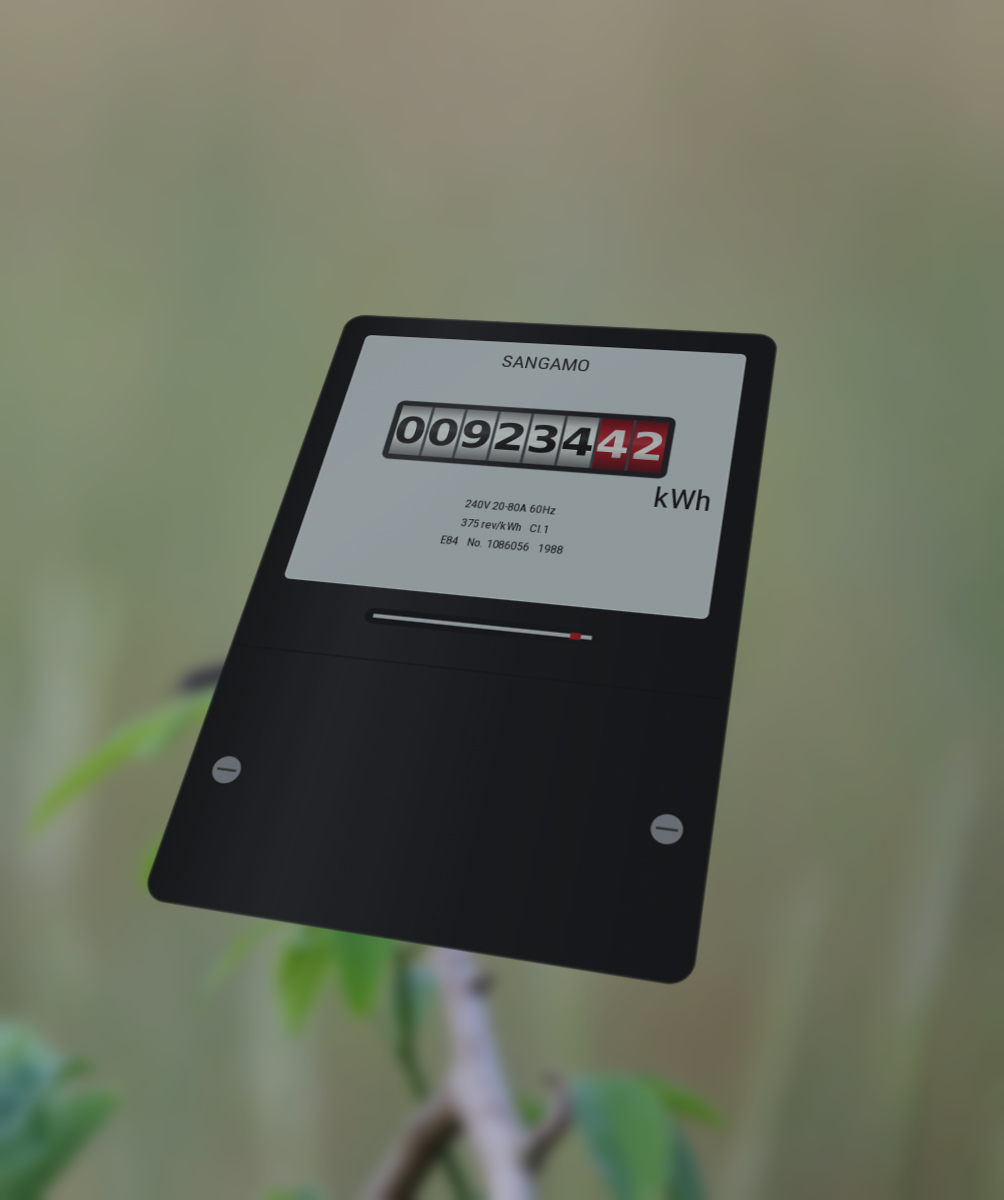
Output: 9234.42 kWh
